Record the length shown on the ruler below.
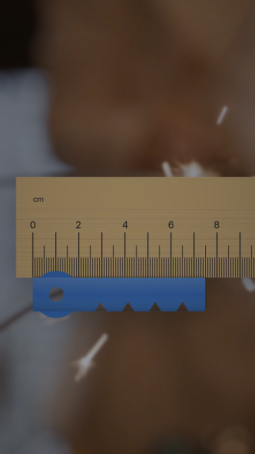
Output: 7.5 cm
